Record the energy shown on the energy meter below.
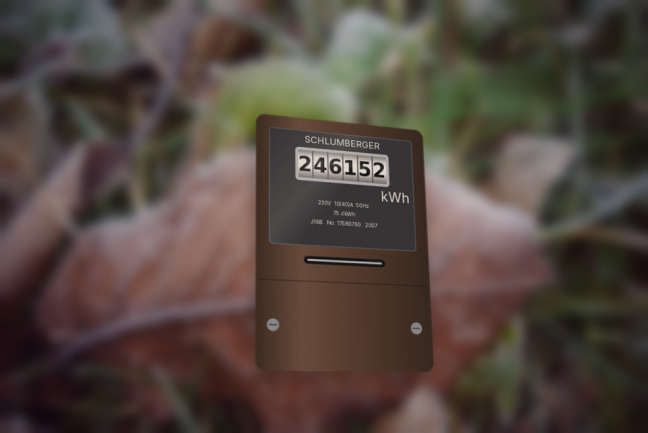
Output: 246152 kWh
